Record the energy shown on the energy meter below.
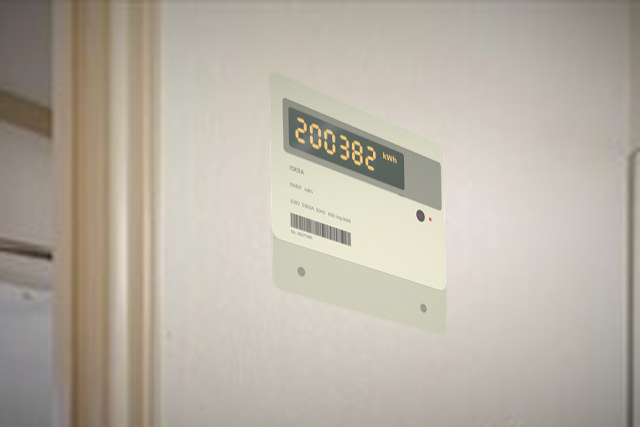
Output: 200382 kWh
